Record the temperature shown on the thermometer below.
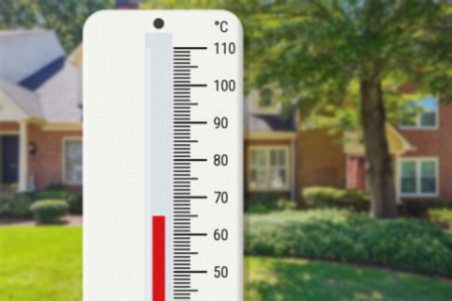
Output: 65 °C
